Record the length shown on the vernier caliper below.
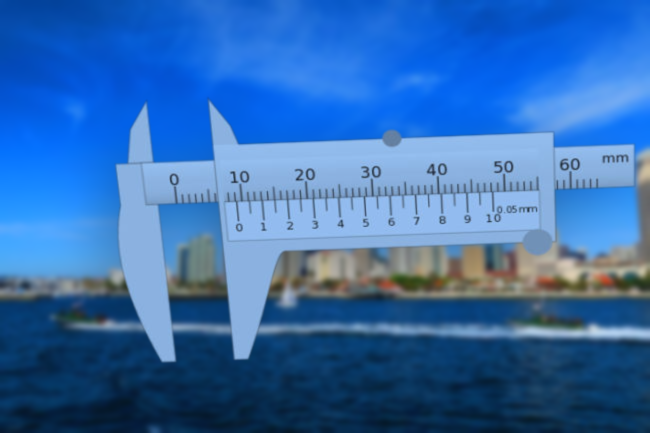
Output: 9.2 mm
